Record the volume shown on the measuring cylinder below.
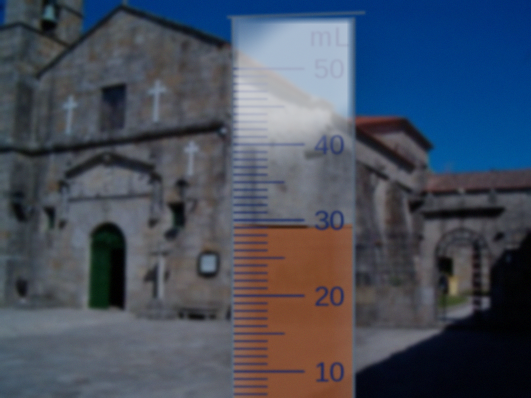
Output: 29 mL
